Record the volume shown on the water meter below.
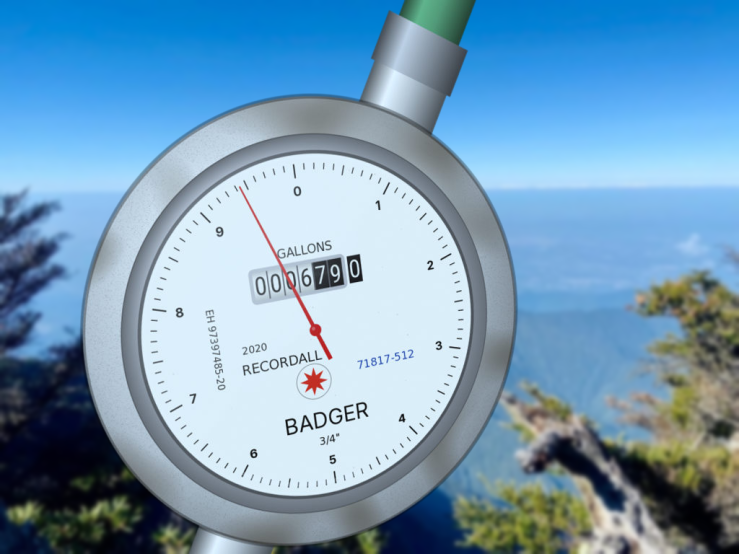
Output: 6789.4 gal
